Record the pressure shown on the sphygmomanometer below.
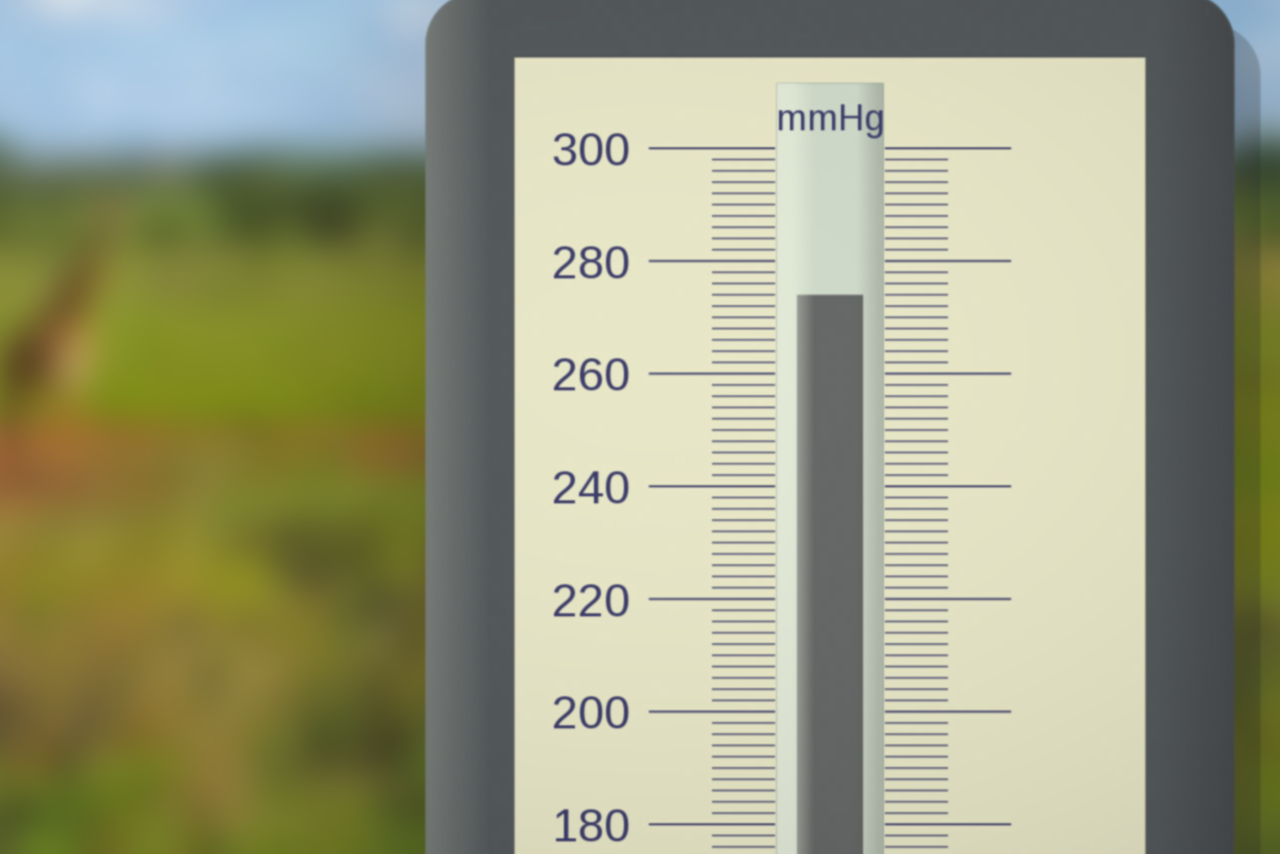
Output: 274 mmHg
